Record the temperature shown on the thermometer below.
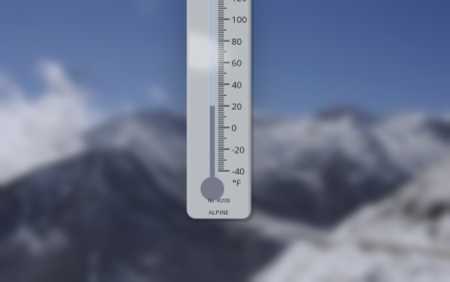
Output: 20 °F
